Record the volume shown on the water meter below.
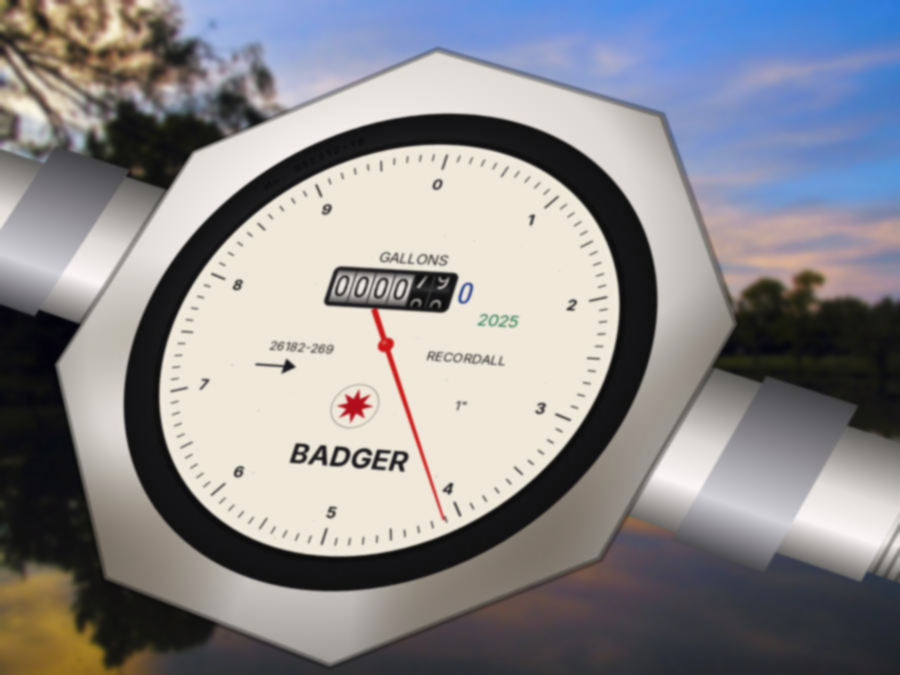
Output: 794.1 gal
